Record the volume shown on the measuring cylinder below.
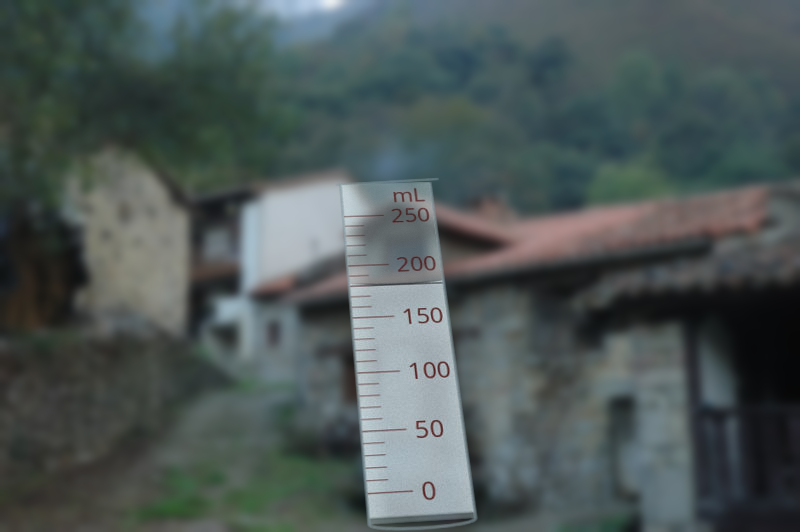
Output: 180 mL
